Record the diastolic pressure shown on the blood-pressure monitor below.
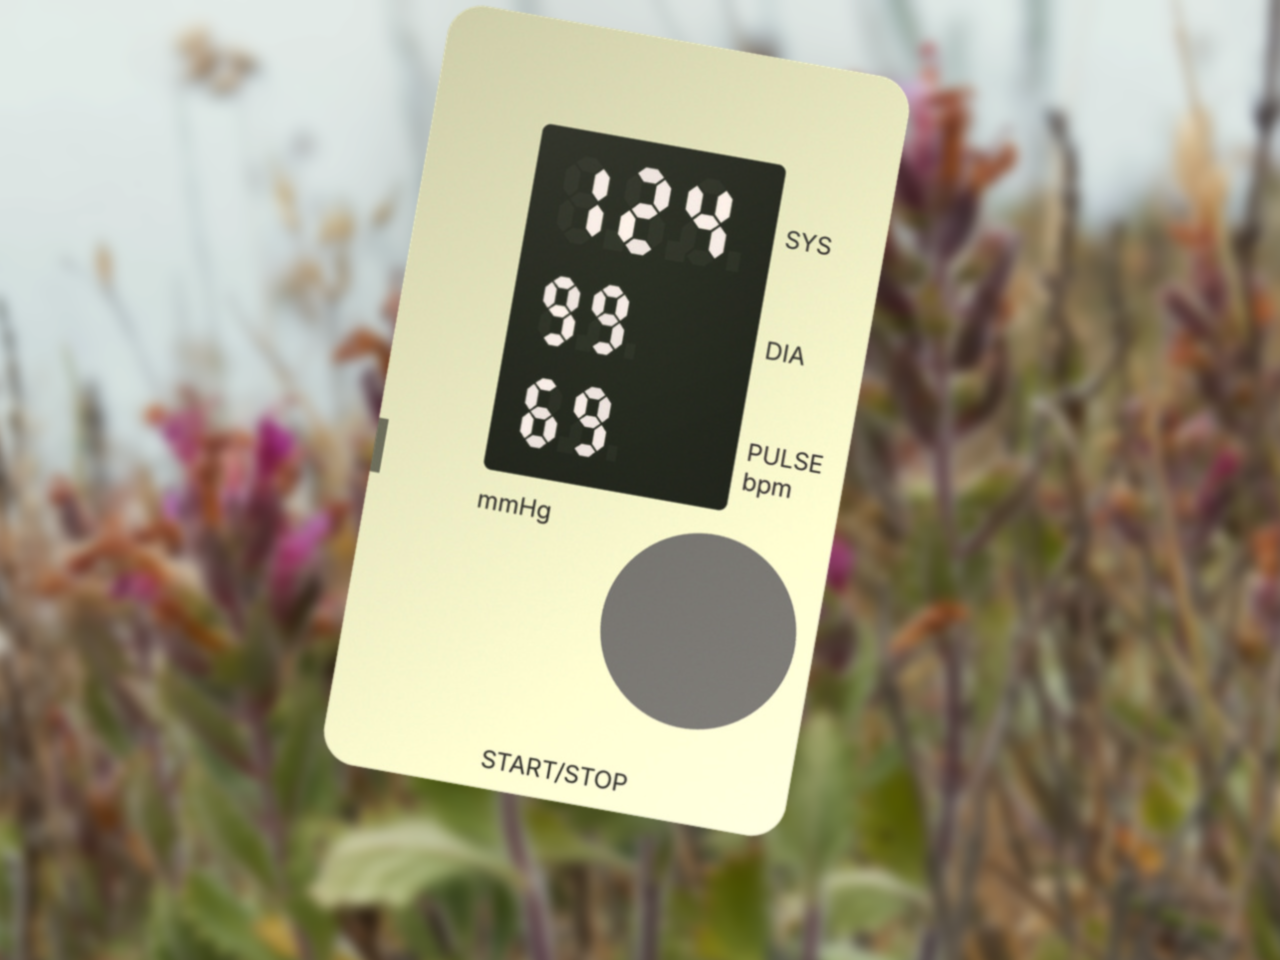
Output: 99 mmHg
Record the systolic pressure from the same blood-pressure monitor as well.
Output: 124 mmHg
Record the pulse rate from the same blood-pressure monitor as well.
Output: 69 bpm
